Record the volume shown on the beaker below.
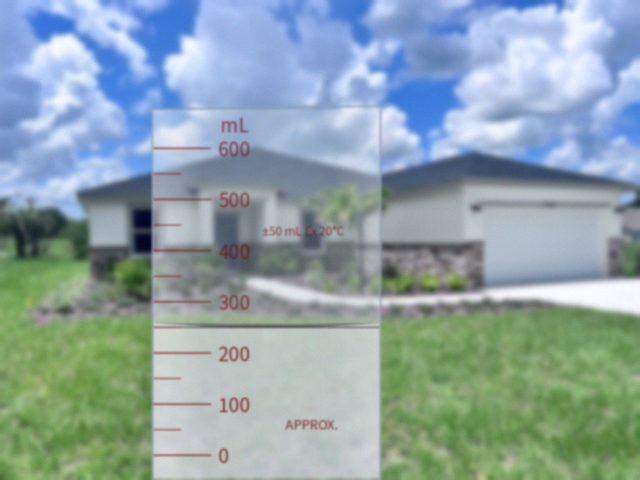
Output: 250 mL
